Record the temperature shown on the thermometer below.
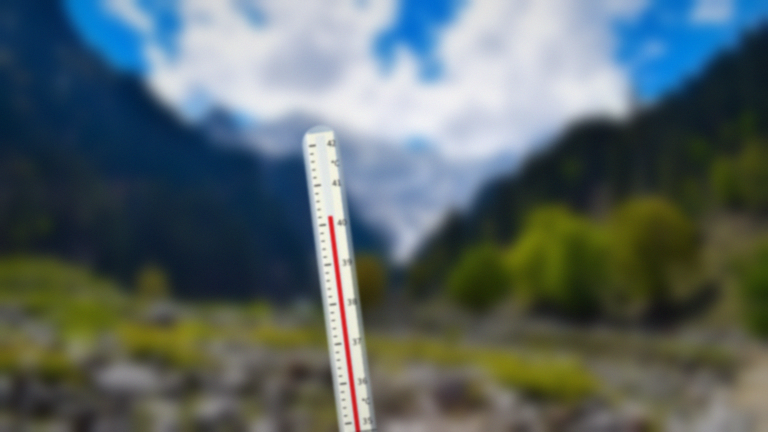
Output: 40.2 °C
